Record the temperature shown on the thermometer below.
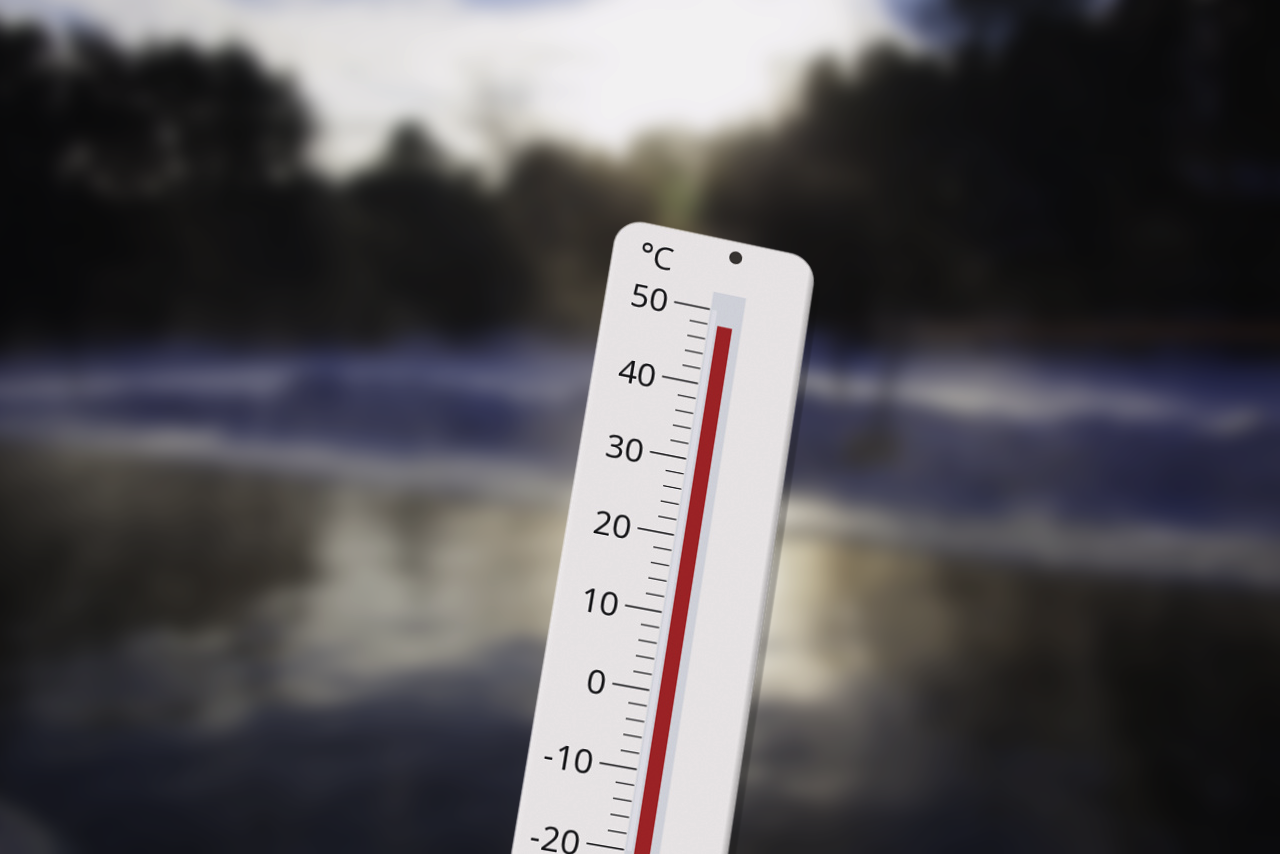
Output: 48 °C
